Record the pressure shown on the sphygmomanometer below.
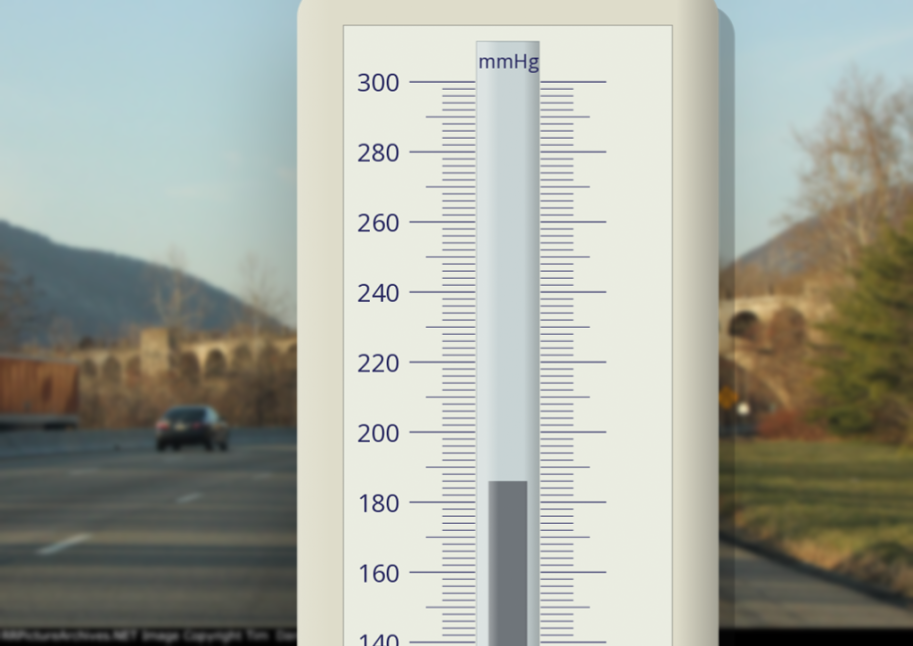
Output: 186 mmHg
